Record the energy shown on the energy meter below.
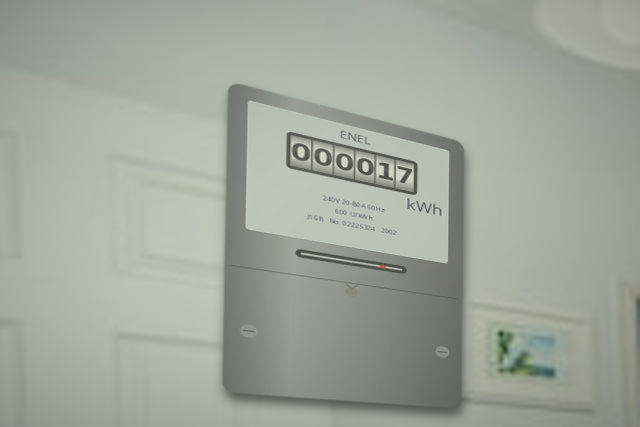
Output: 17 kWh
